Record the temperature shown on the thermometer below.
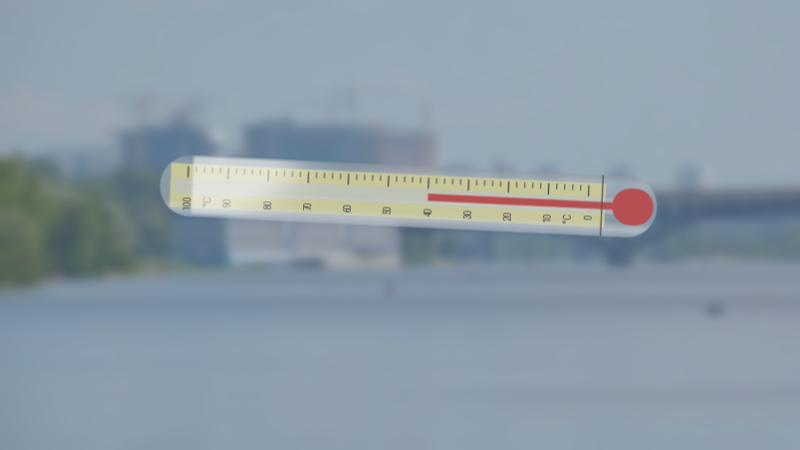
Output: 40 °C
